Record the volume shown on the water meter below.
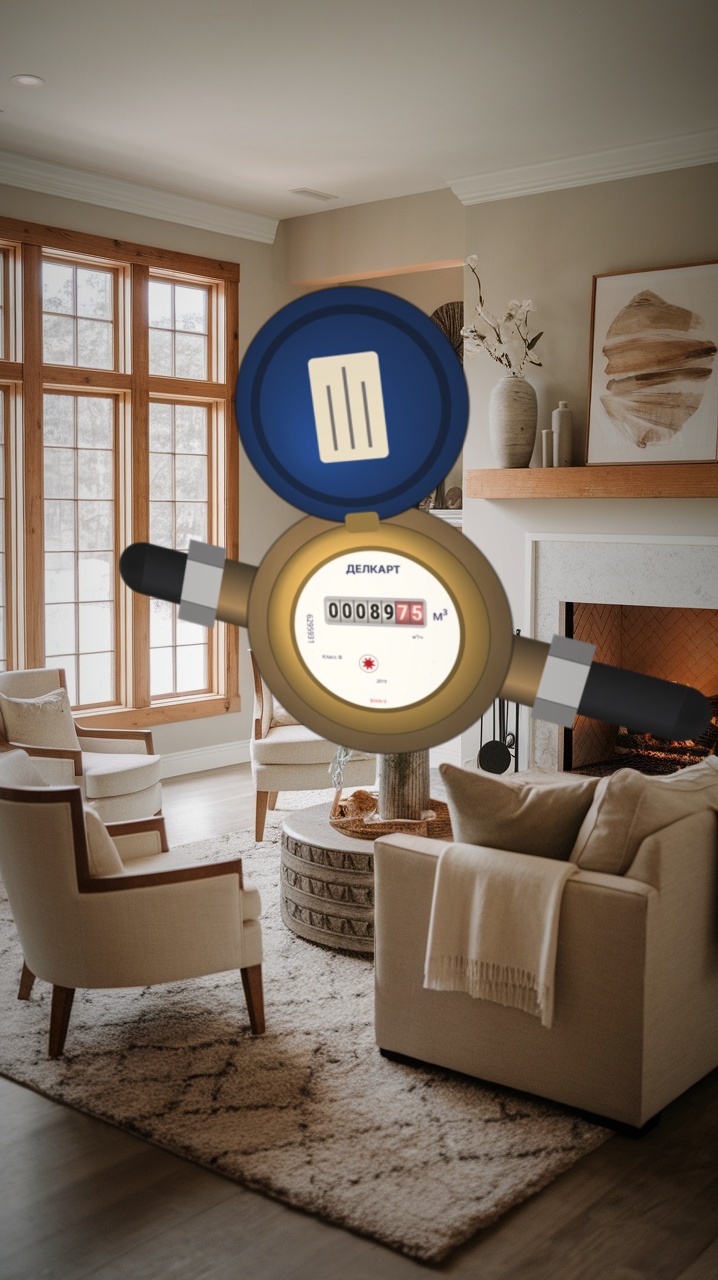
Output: 89.75 m³
